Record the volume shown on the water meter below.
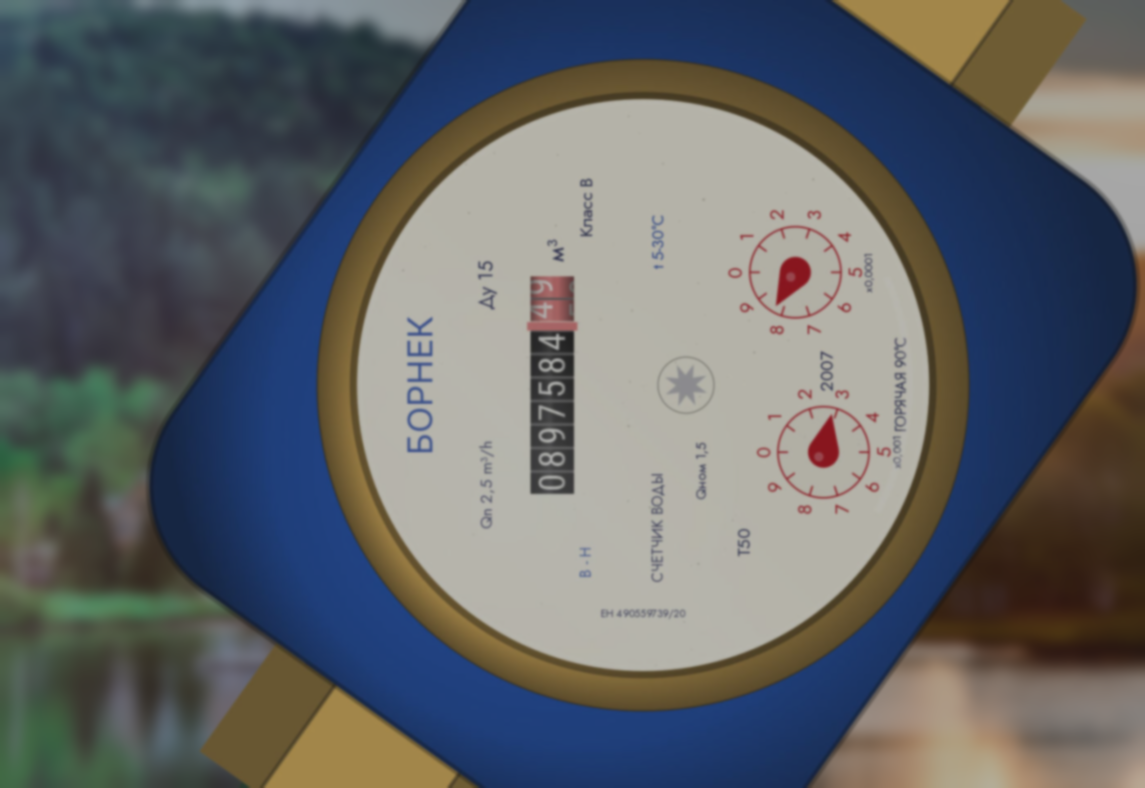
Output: 897584.4928 m³
